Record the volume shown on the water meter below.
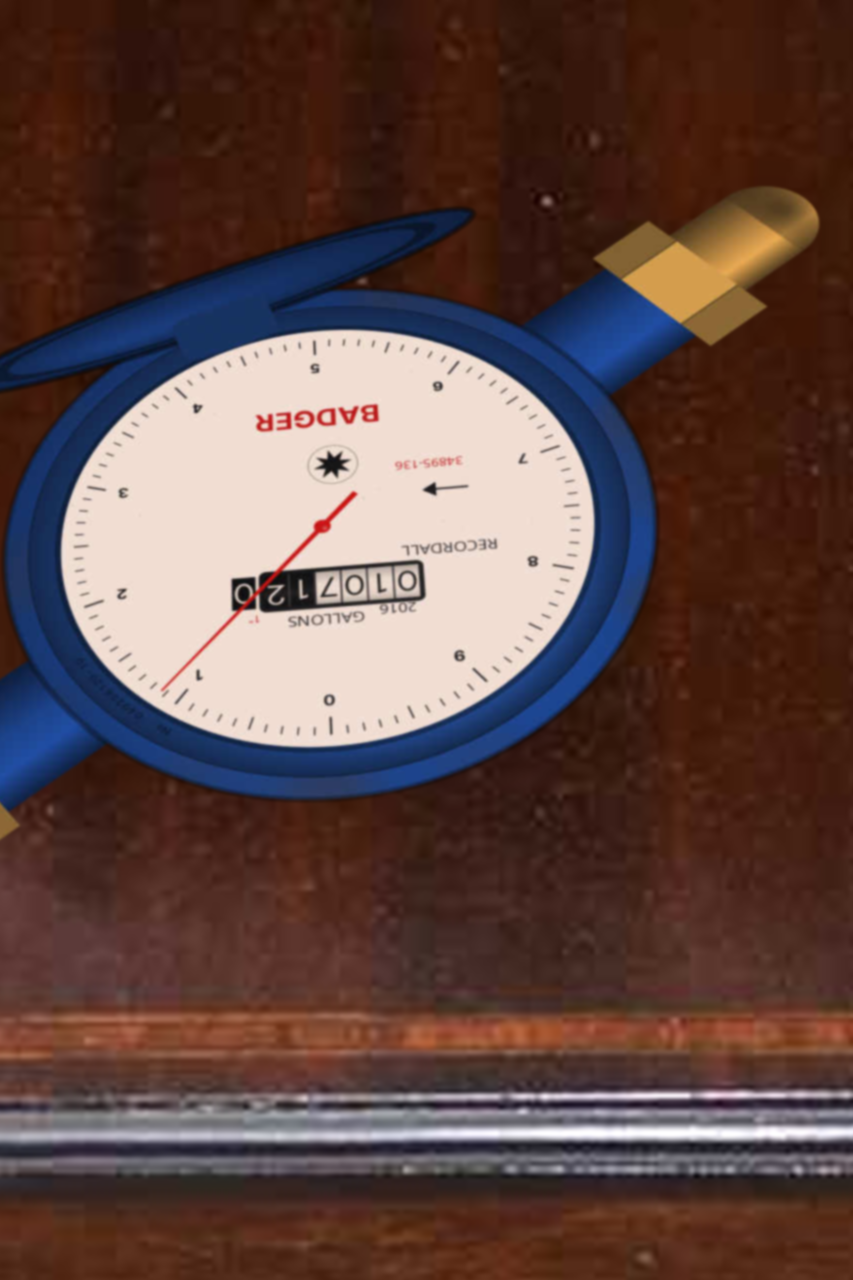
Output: 107121.1 gal
